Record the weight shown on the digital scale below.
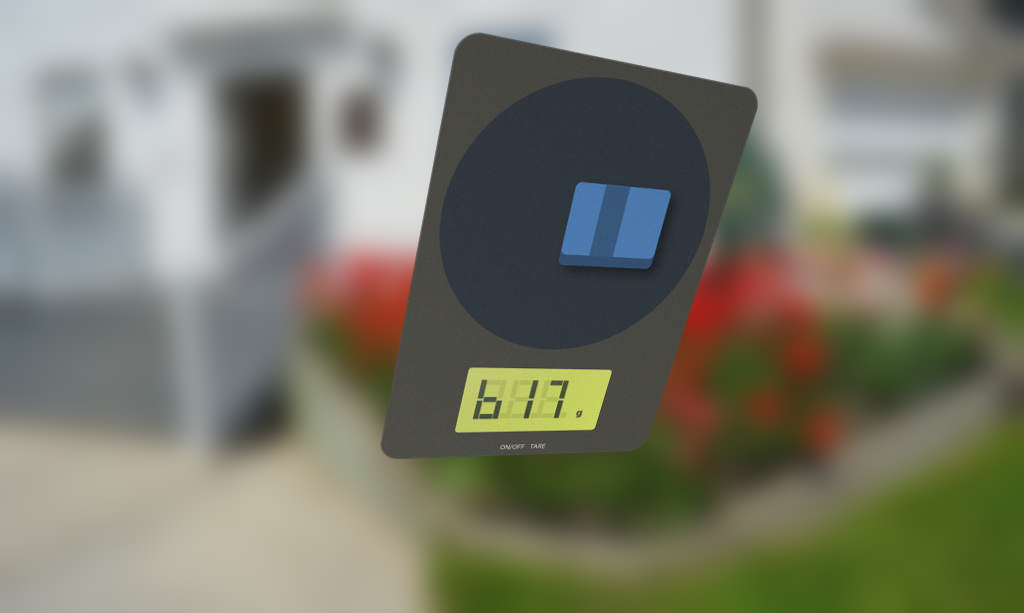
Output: 617 g
